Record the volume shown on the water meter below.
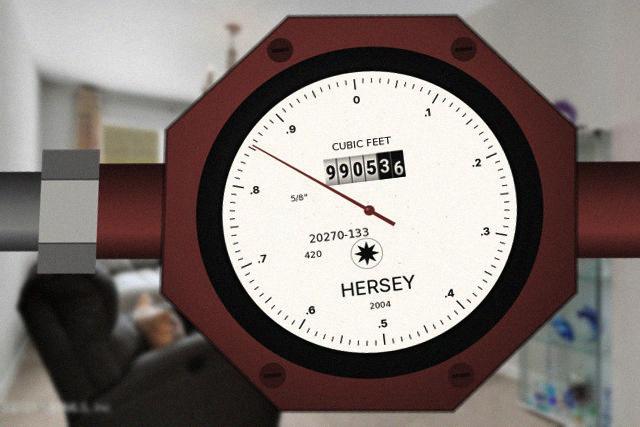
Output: 990535.85 ft³
